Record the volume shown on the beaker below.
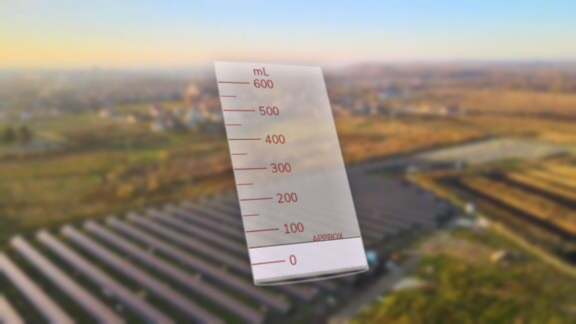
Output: 50 mL
